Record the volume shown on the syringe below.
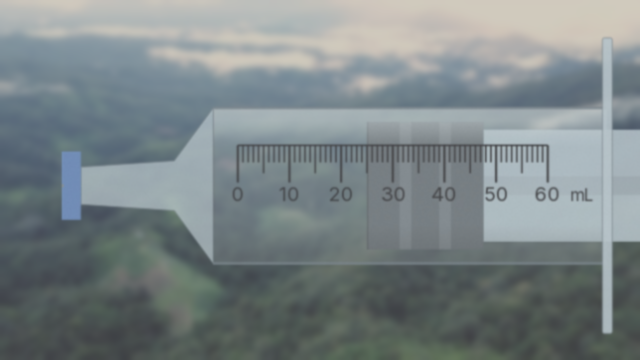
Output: 25 mL
